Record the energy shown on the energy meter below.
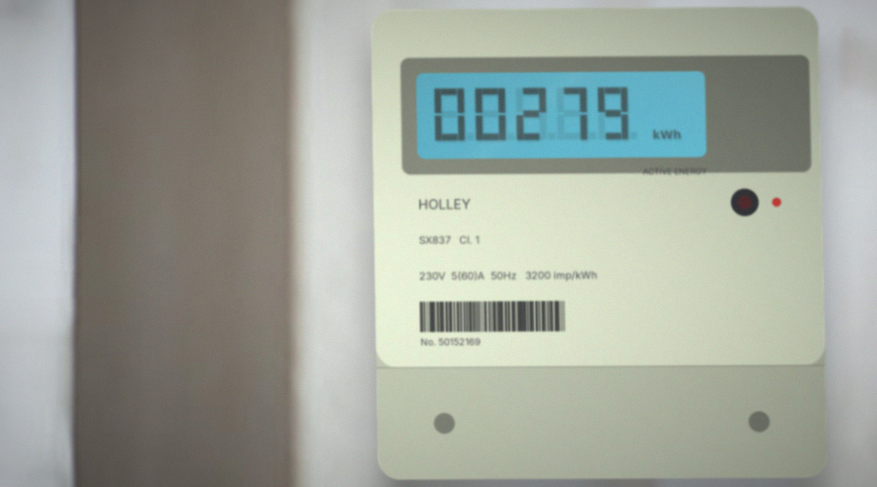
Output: 279 kWh
